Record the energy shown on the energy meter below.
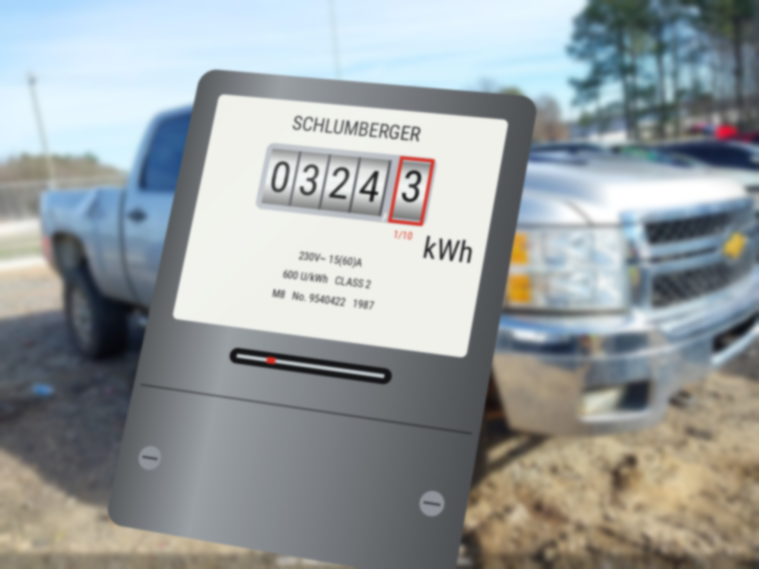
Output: 324.3 kWh
